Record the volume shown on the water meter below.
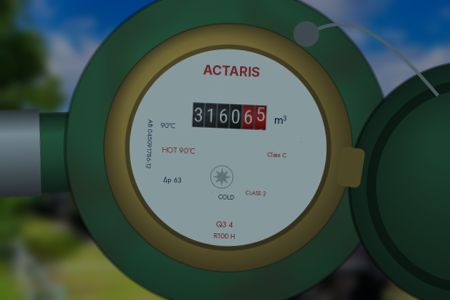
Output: 3160.65 m³
